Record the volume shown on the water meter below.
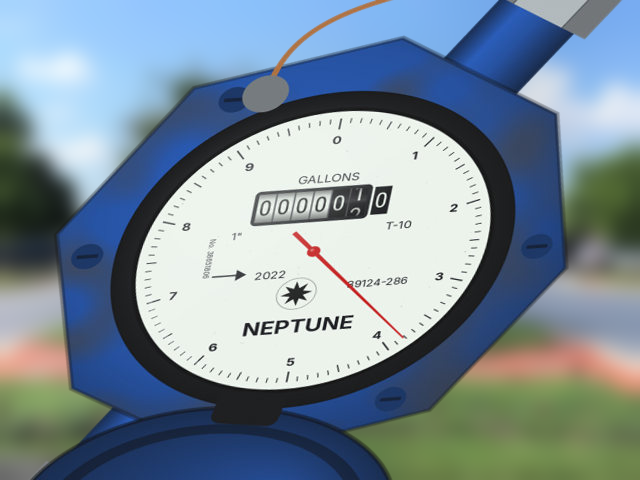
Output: 13.8 gal
